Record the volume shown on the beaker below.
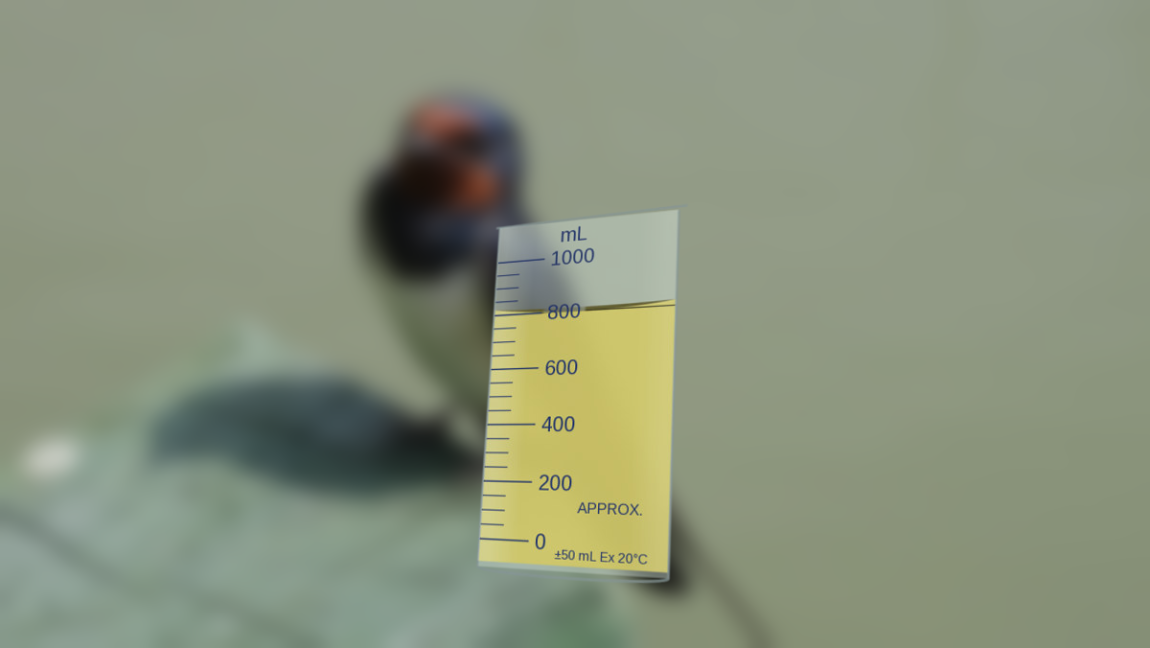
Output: 800 mL
